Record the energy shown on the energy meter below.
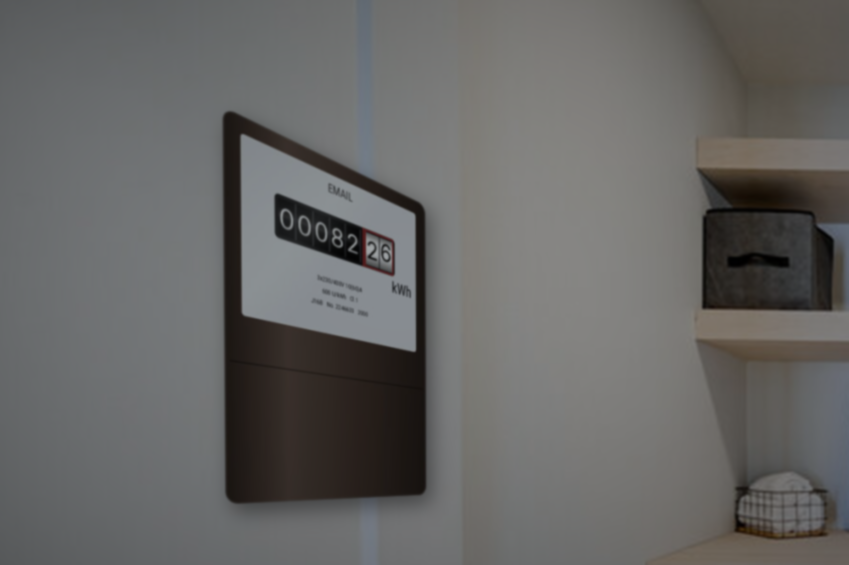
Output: 82.26 kWh
